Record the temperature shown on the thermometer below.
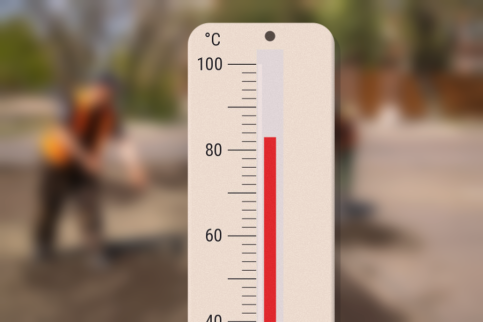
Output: 83 °C
